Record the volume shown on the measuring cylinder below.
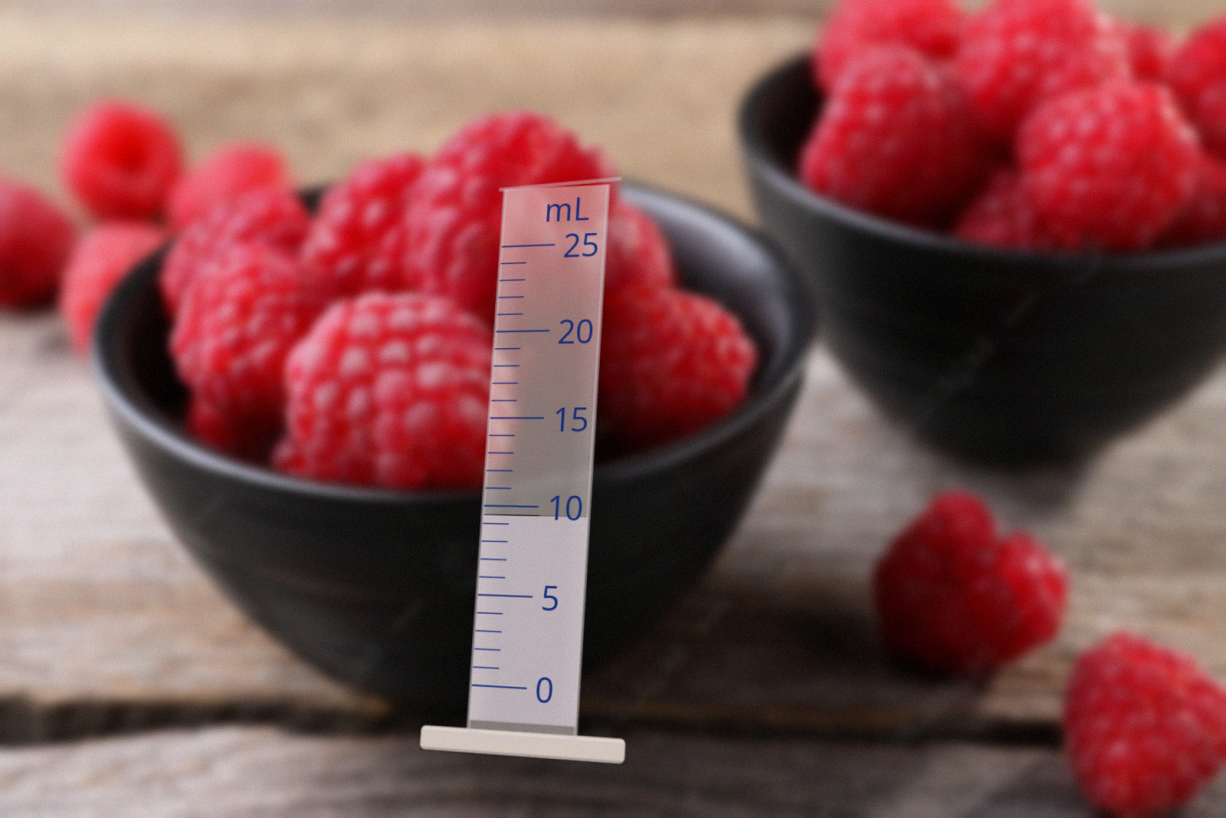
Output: 9.5 mL
